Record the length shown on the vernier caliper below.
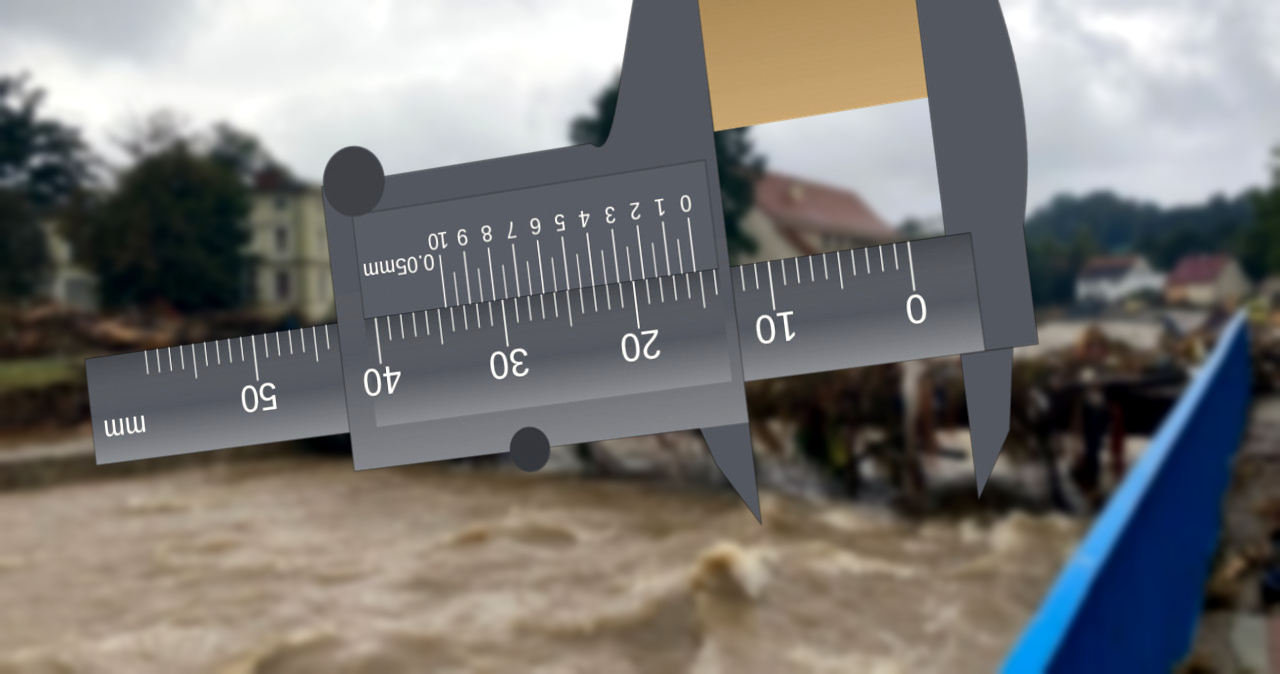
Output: 15.4 mm
